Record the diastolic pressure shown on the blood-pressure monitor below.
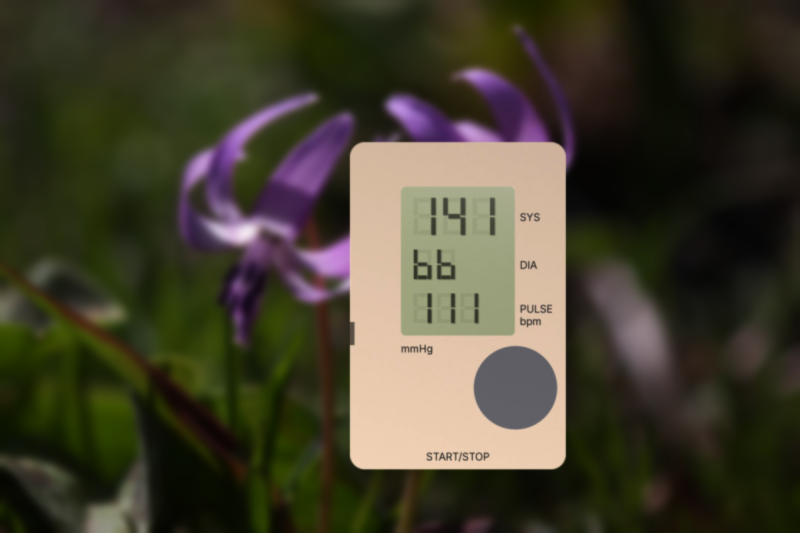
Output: 66 mmHg
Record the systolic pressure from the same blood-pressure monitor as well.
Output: 141 mmHg
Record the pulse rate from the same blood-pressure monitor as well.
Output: 111 bpm
